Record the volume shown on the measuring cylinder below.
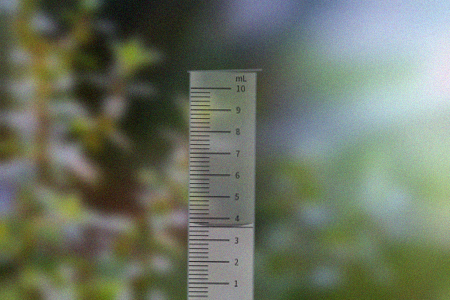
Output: 3.6 mL
